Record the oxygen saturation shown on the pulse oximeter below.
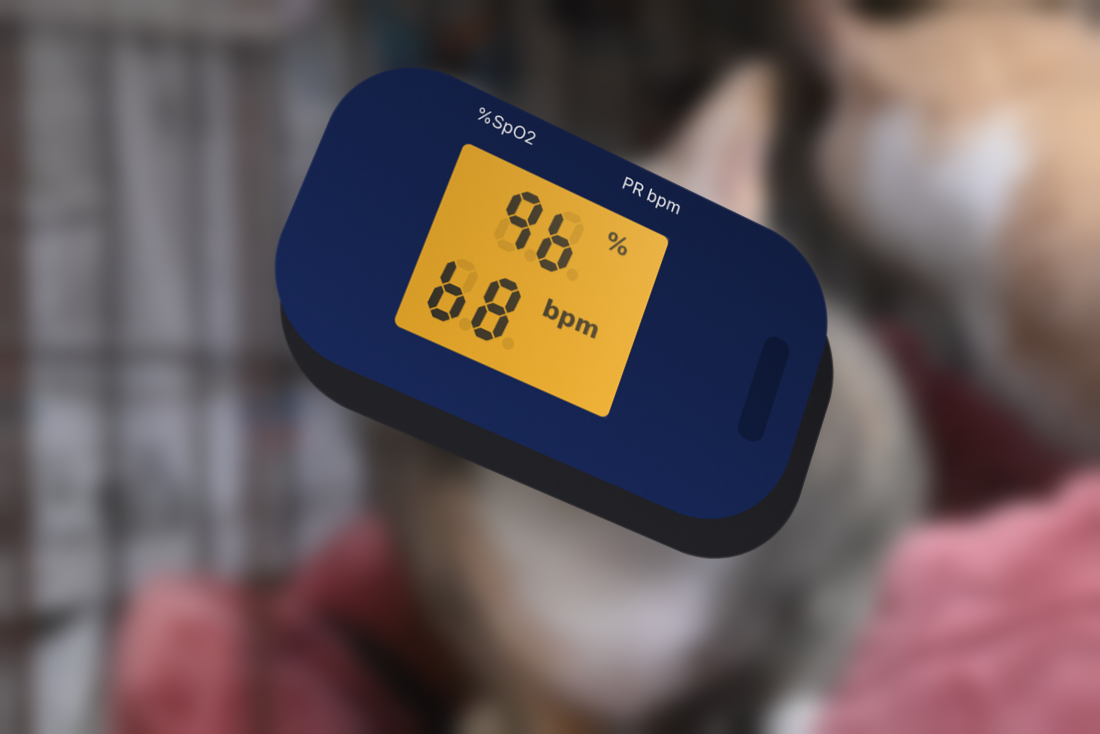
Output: 96 %
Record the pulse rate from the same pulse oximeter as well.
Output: 68 bpm
